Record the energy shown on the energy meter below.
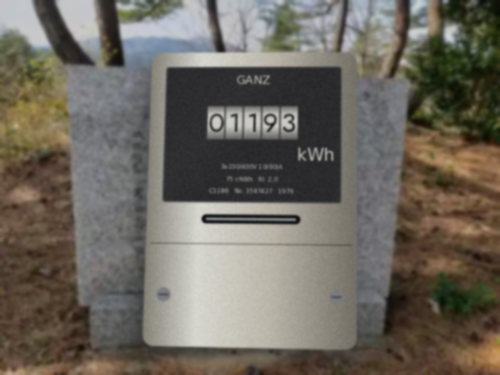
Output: 1193 kWh
